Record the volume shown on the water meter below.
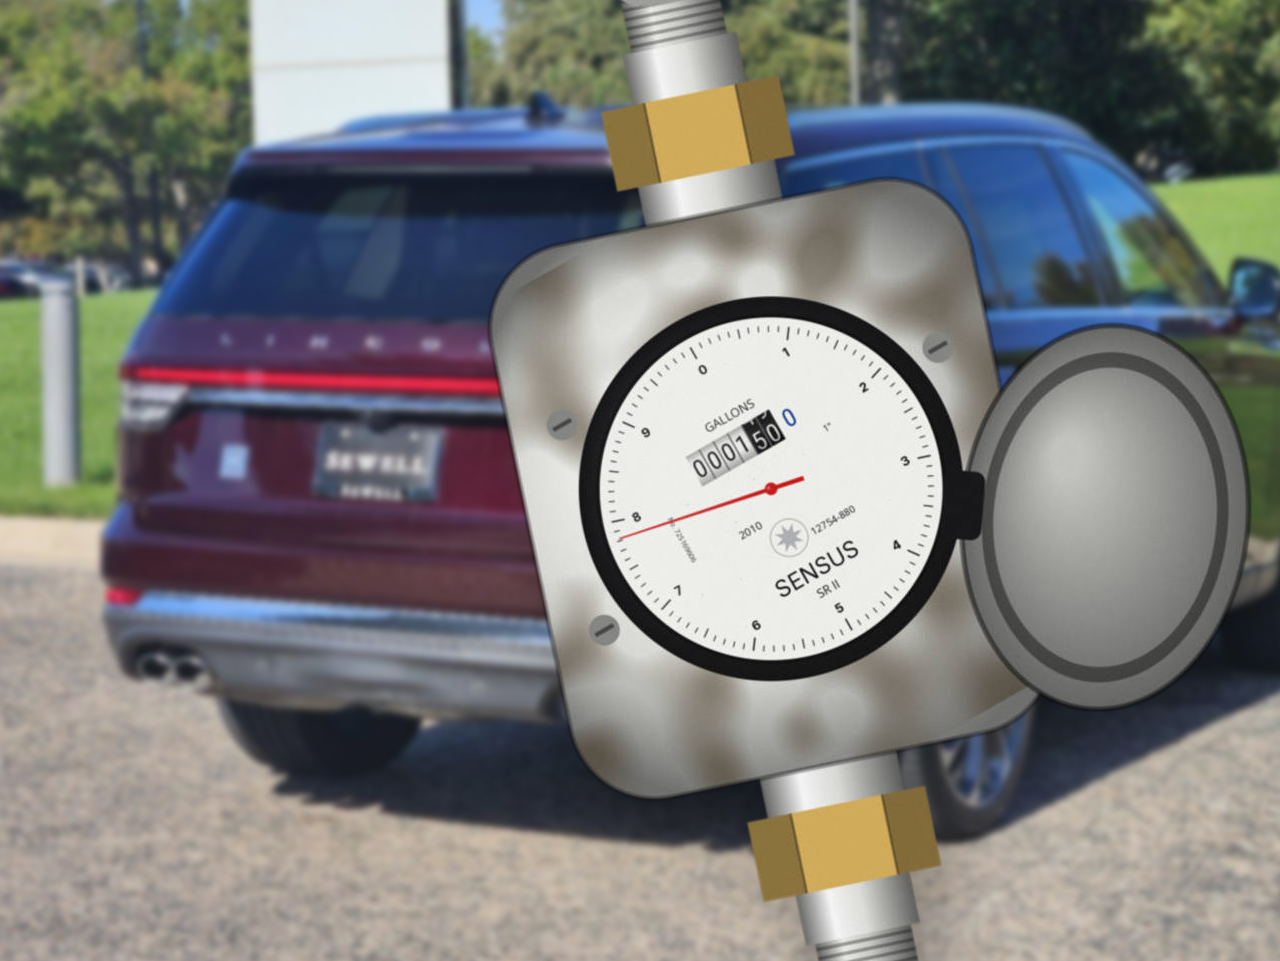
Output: 1497.8 gal
